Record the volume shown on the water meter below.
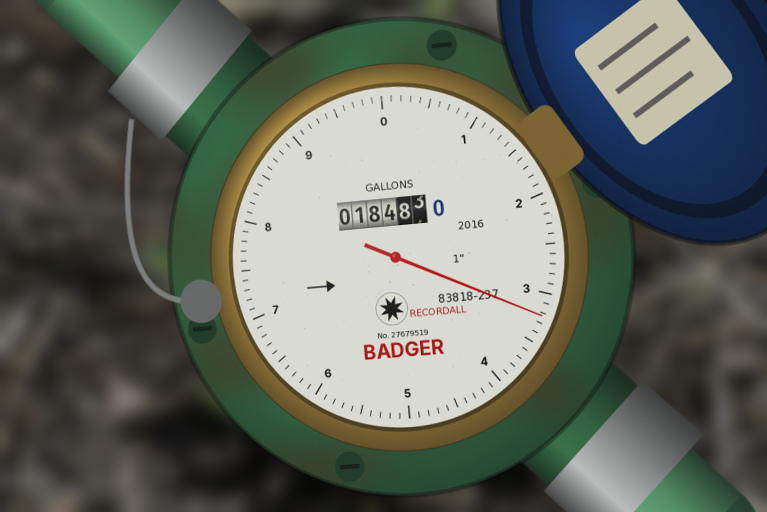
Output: 184833.2 gal
